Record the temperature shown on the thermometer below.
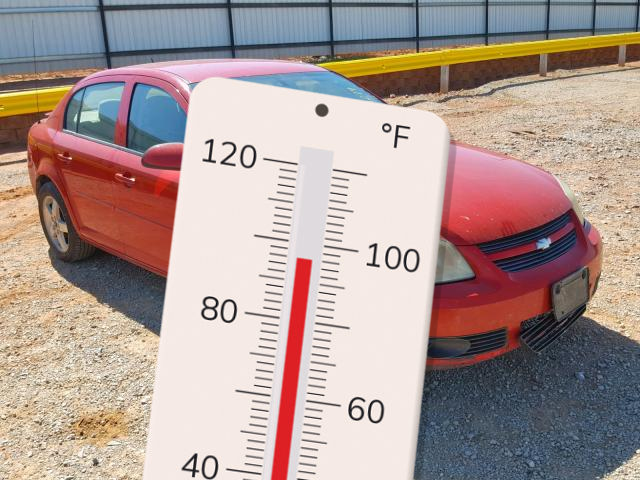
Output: 96 °F
